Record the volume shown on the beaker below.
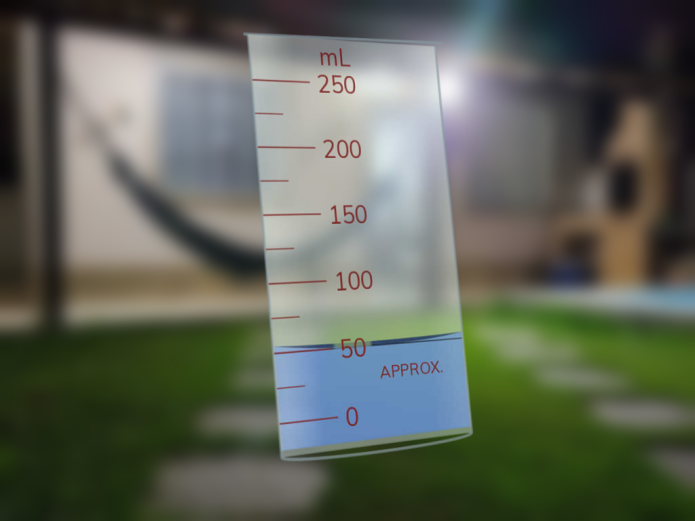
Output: 50 mL
